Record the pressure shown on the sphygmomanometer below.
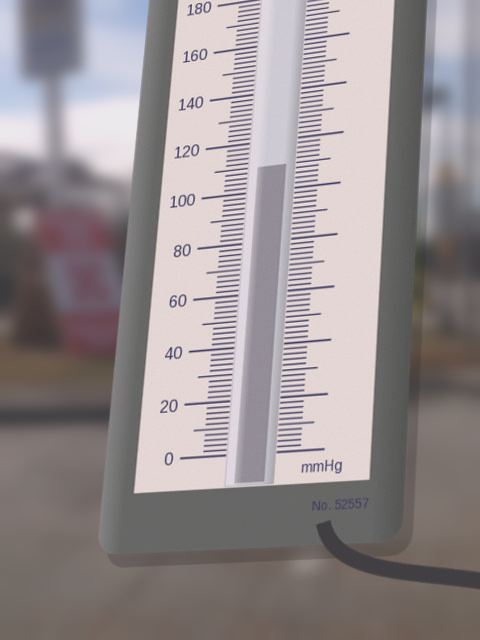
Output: 110 mmHg
